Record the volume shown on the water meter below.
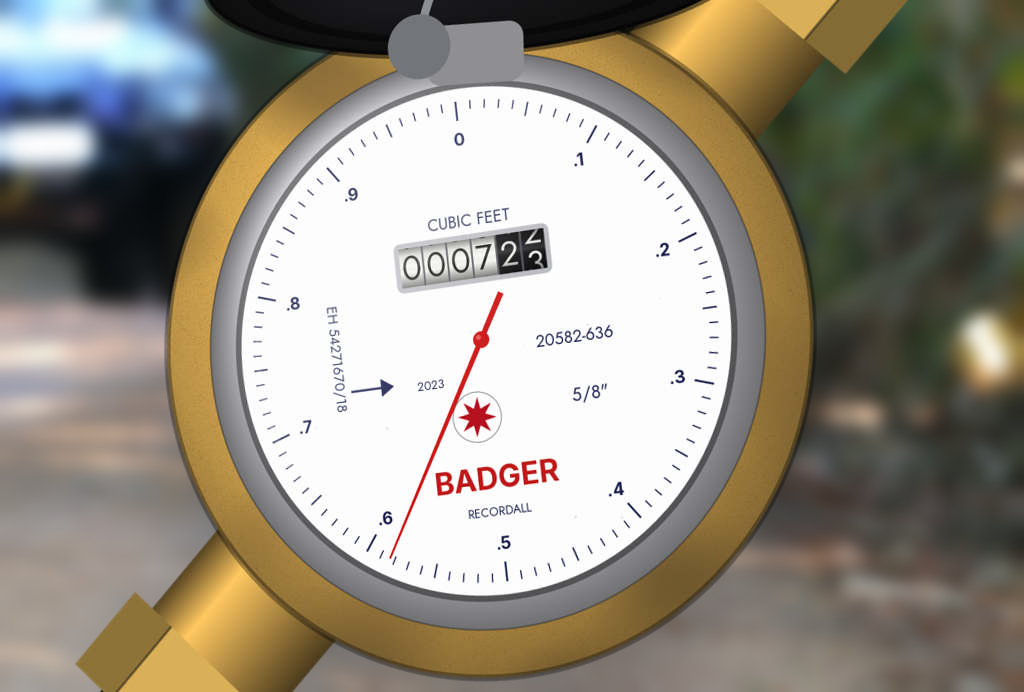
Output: 722.58 ft³
